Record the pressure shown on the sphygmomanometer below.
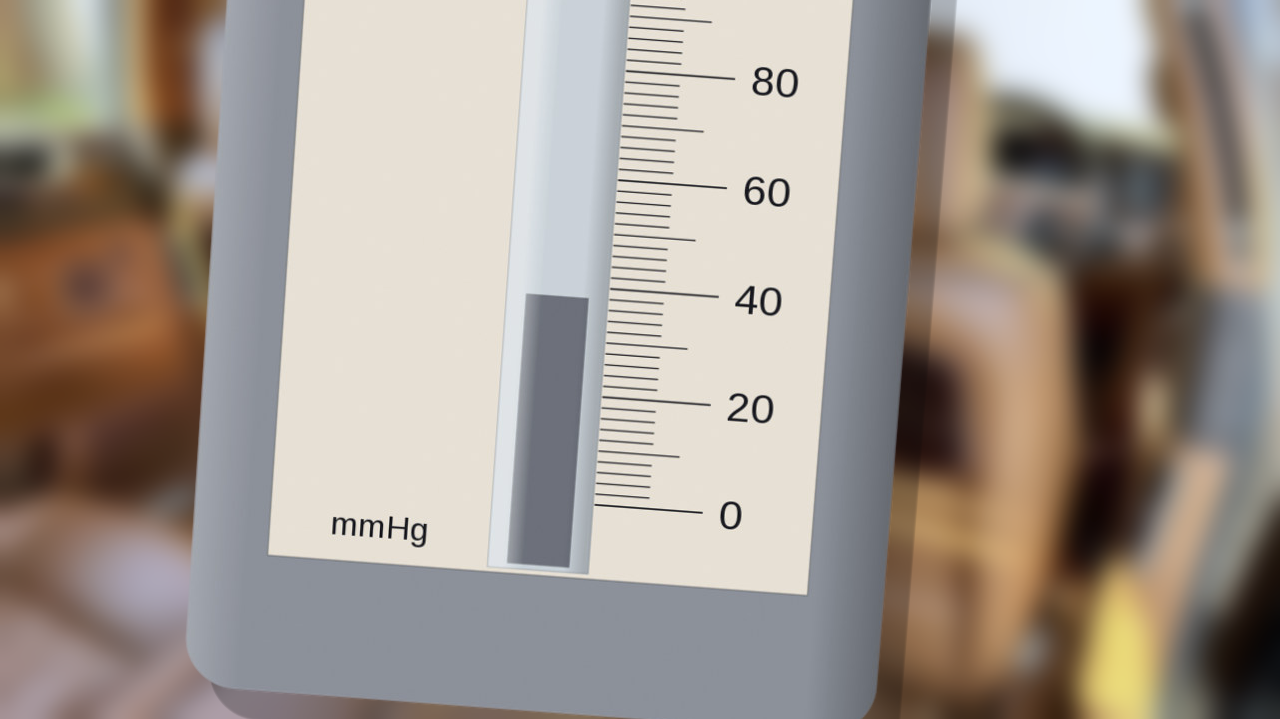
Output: 38 mmHg
